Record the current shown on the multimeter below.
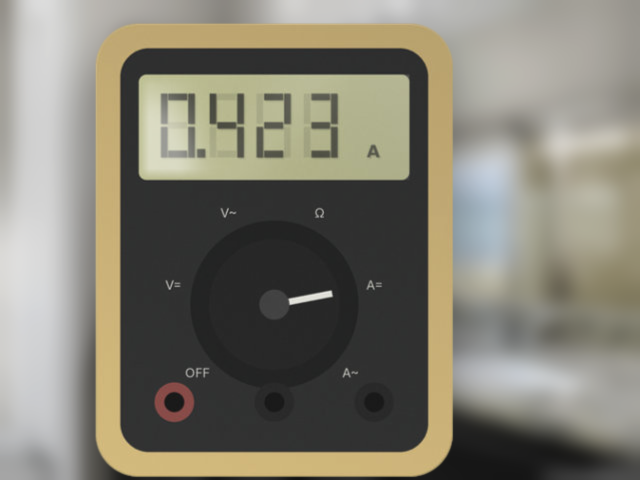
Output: 0.423 A
